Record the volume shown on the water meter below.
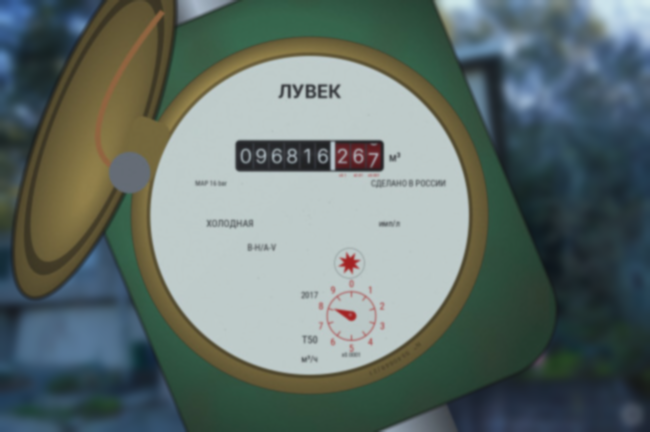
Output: 96816.2668 m³
